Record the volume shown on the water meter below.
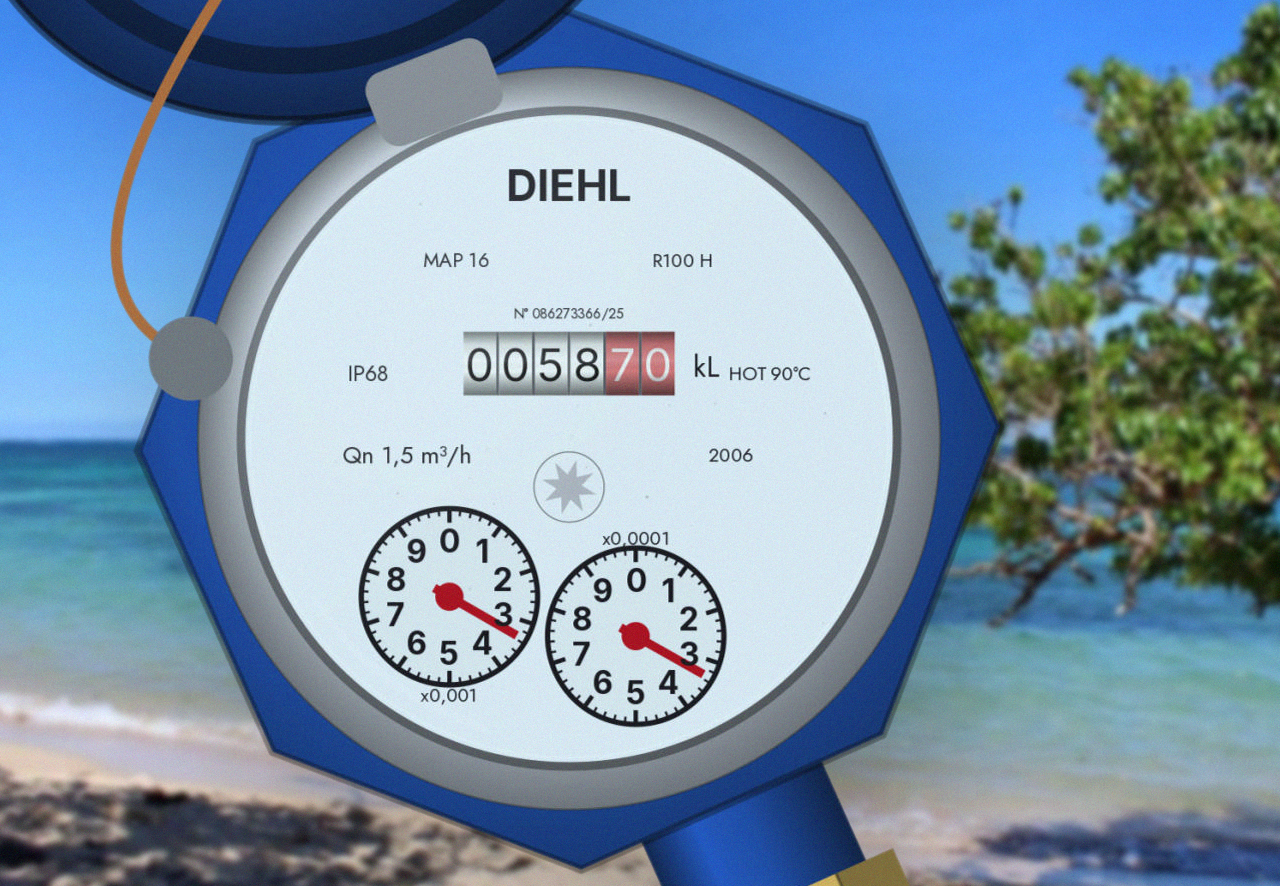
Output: 58.7033 kL
